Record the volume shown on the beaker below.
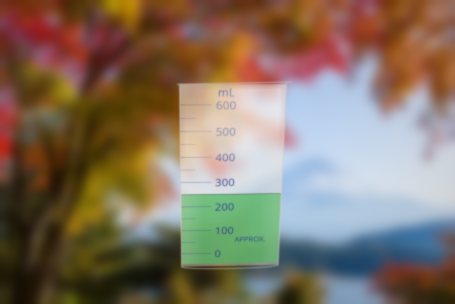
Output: 250 mL
